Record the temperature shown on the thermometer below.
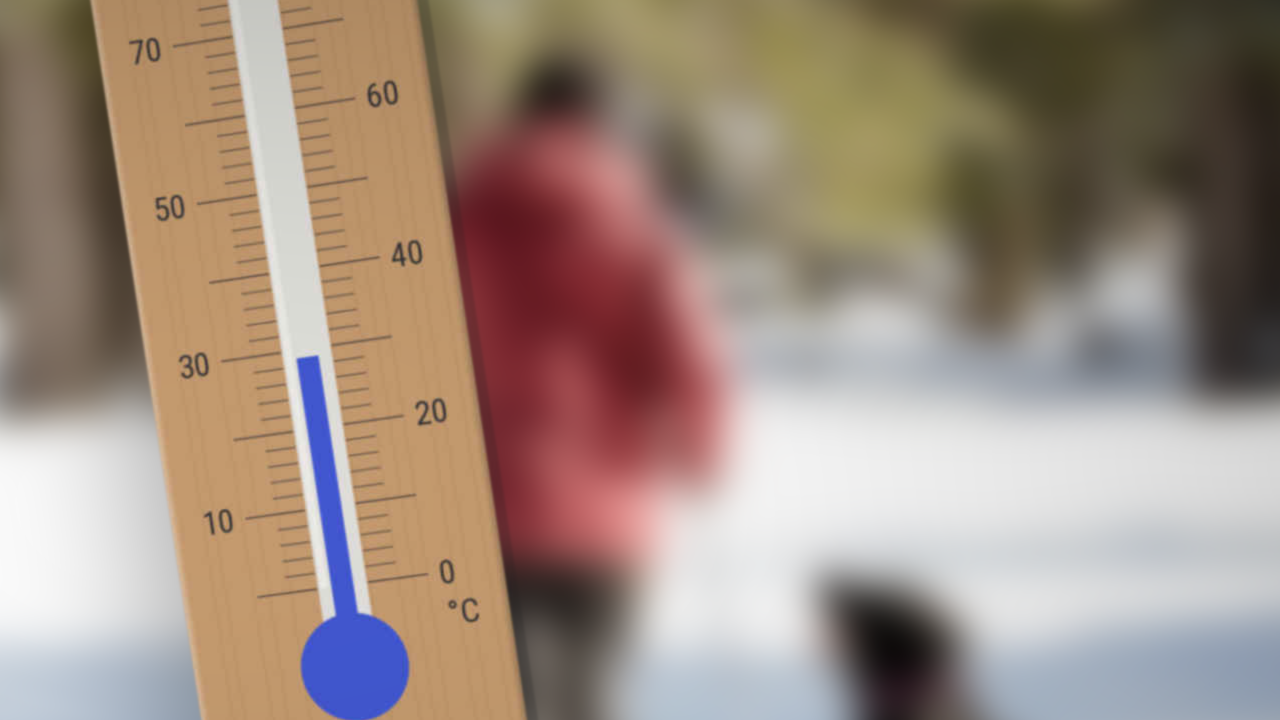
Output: 29 °C
